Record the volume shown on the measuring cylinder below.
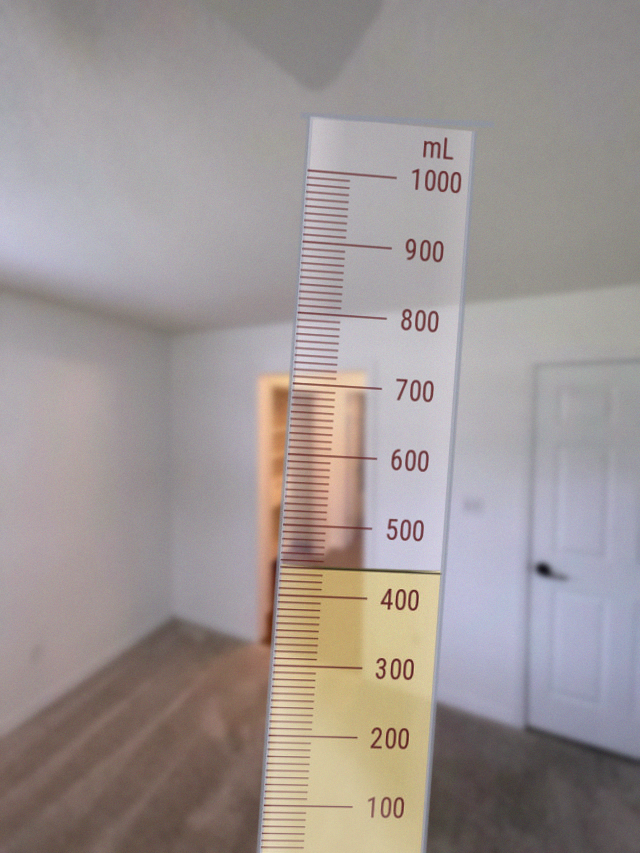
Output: 440 mL
